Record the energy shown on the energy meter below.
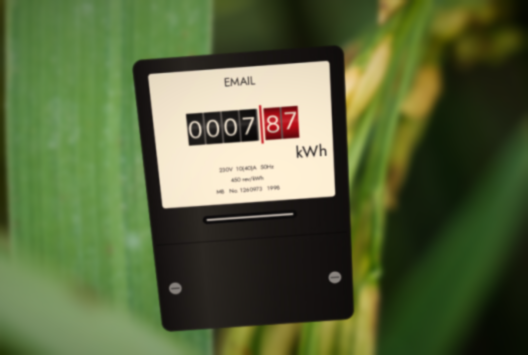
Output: 7.87 kWh
